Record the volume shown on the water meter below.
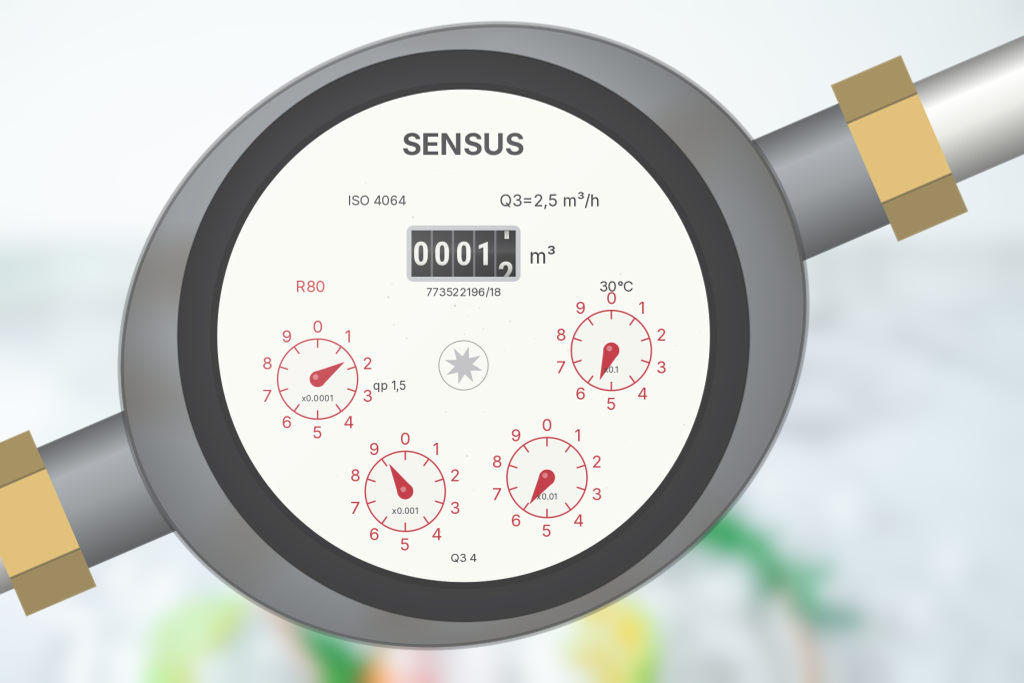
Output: 11.5591 m³
